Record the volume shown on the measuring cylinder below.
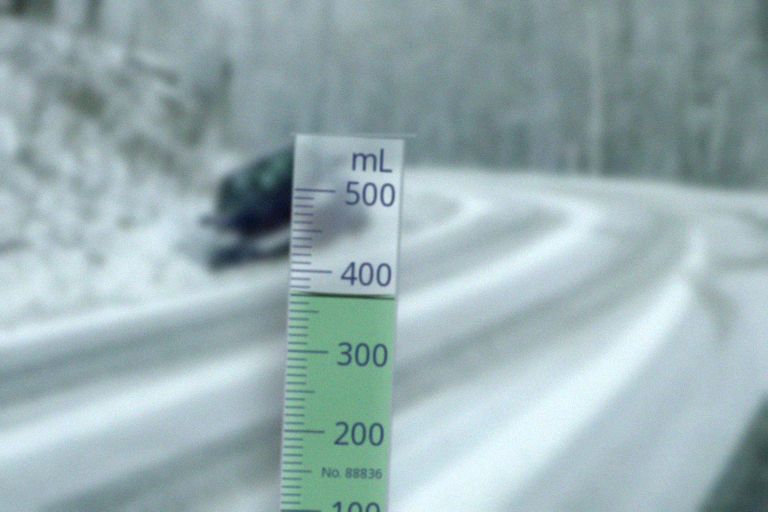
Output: 370 mL
